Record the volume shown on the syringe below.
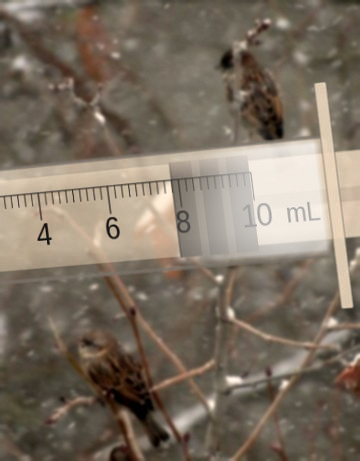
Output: 7.8 mL
